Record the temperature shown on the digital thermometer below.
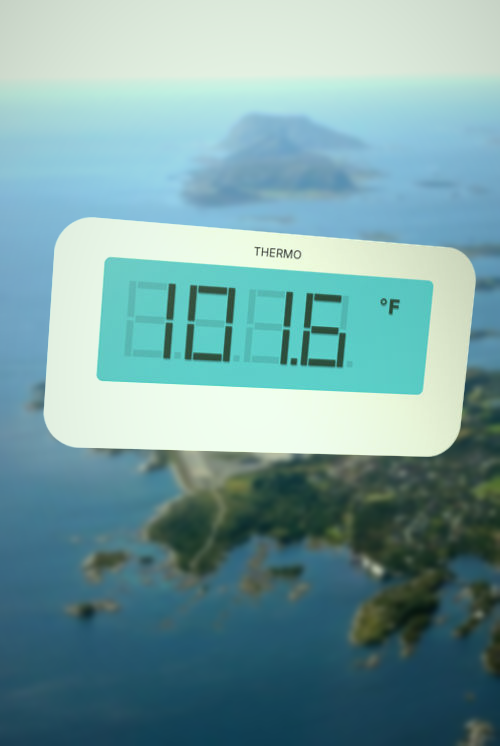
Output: 101.6 °F
